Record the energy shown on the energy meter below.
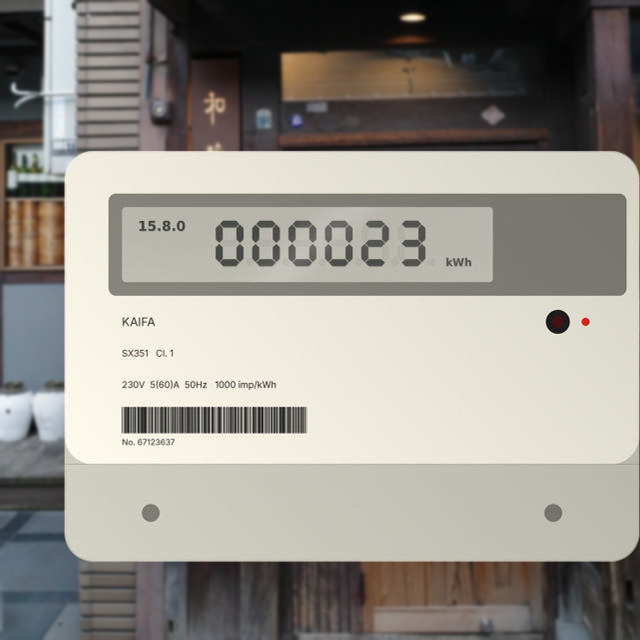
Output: 23 kWh
